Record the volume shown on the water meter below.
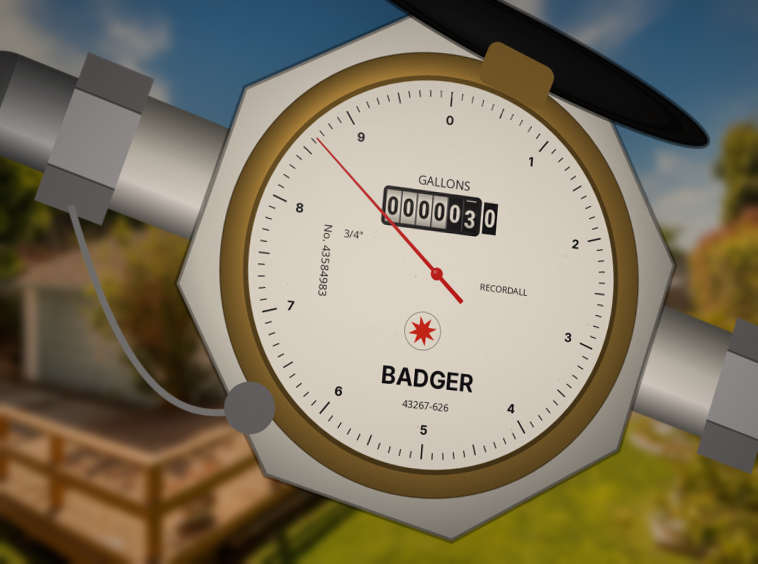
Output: 28.6 gal
